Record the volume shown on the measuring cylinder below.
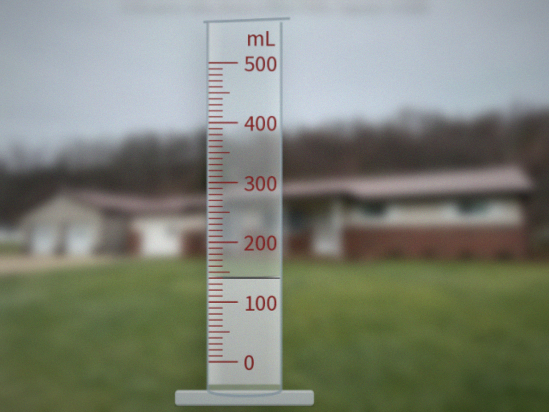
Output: 140 mL
